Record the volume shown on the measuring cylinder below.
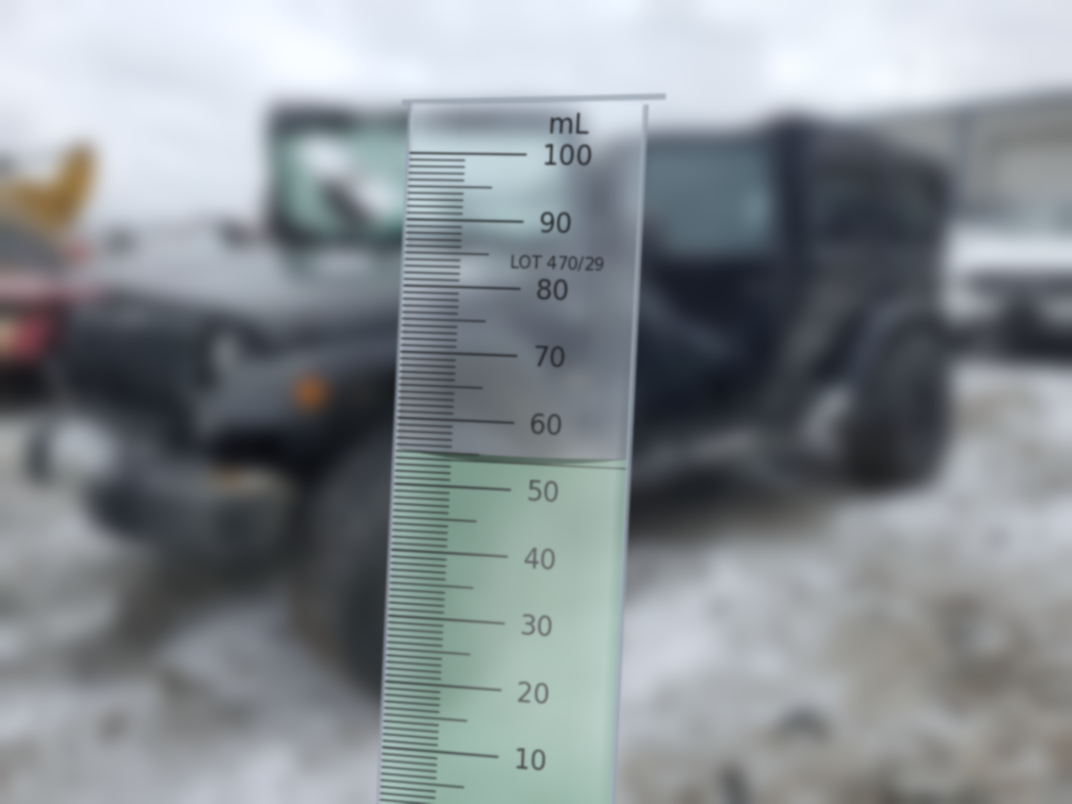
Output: 54 mL
